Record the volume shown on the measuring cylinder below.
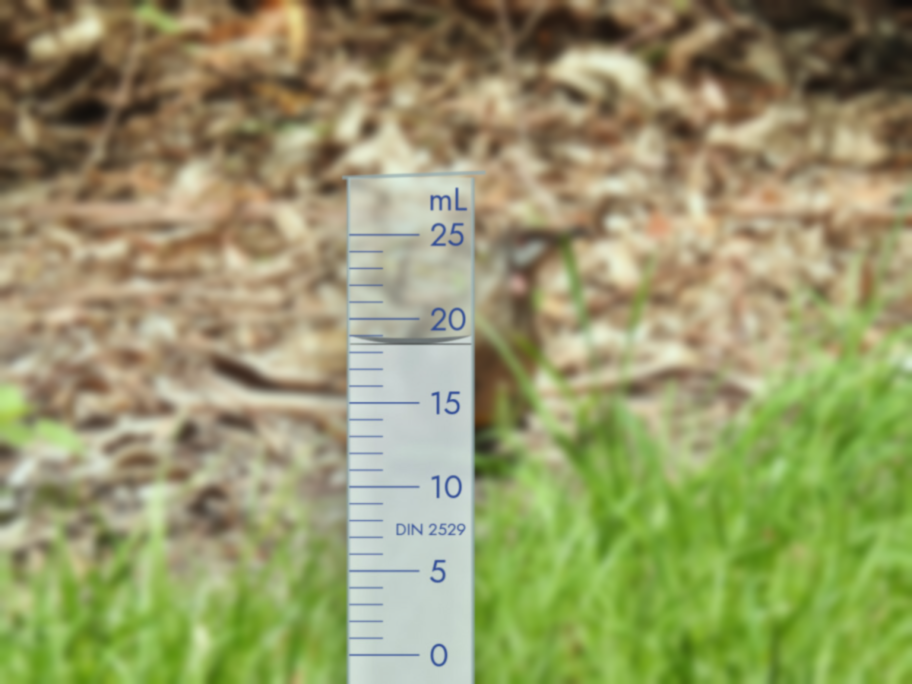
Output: 18.5 mL
